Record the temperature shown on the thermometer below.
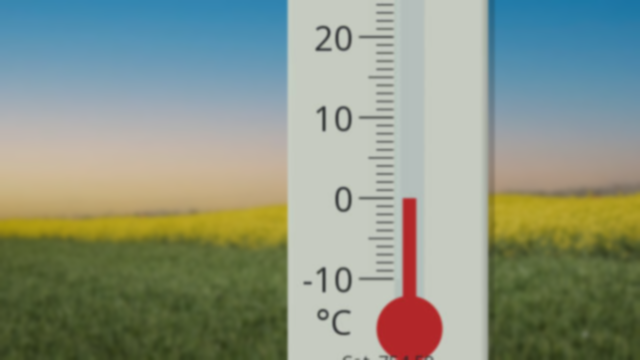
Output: 0 °C
